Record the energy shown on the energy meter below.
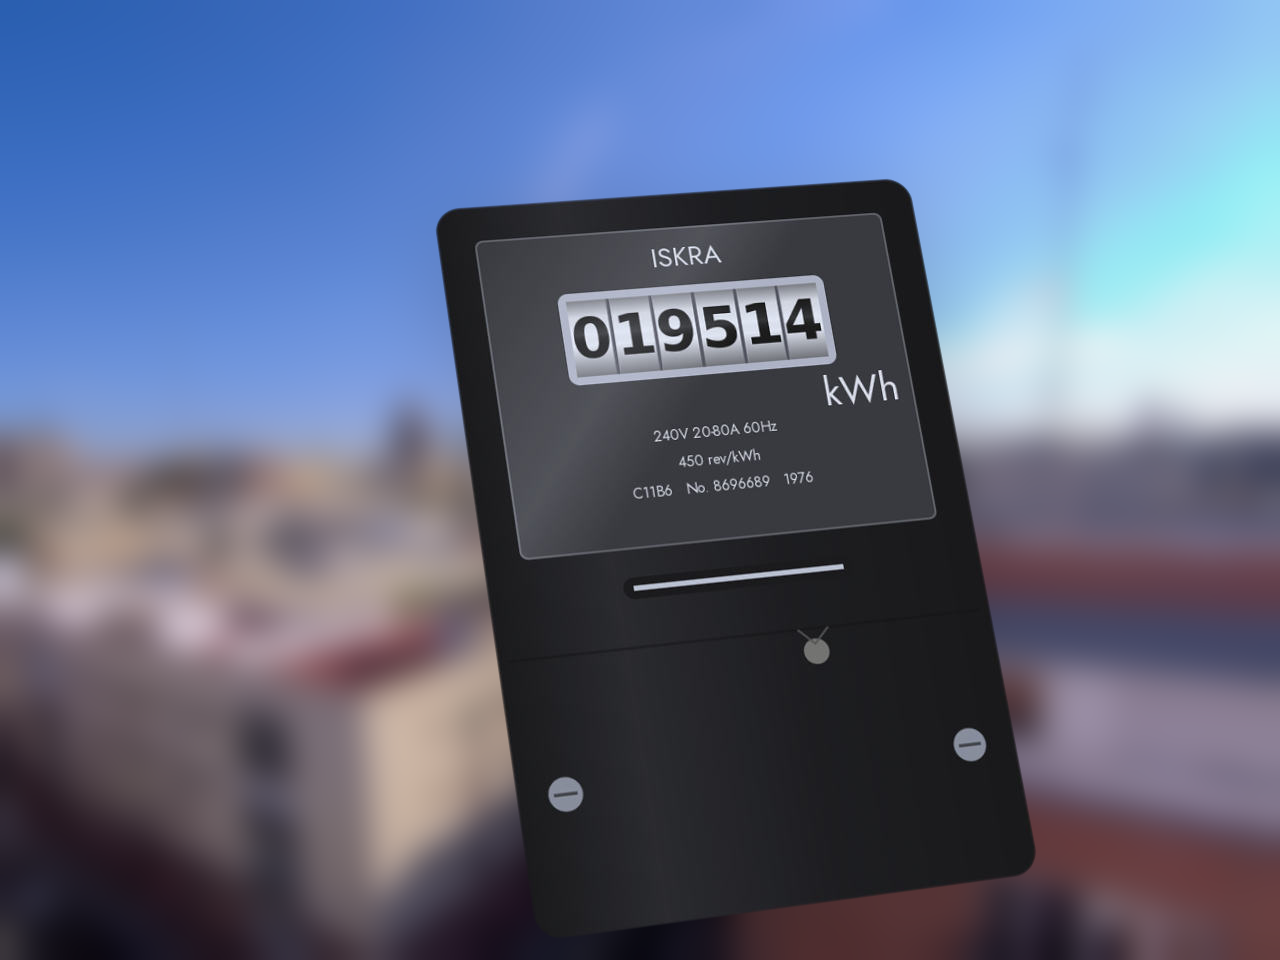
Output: 19514 kWh
